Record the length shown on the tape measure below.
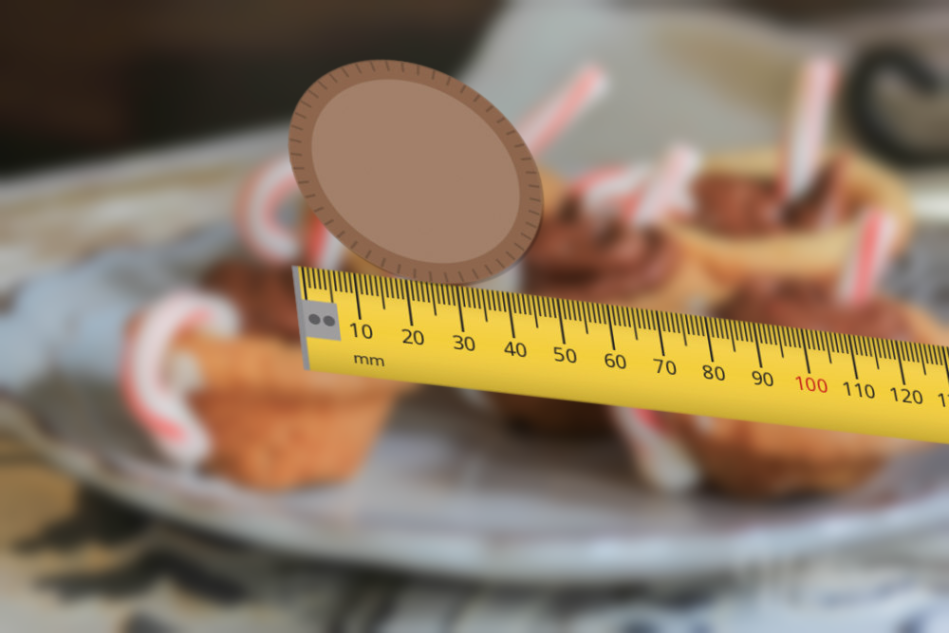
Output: 50 mm
